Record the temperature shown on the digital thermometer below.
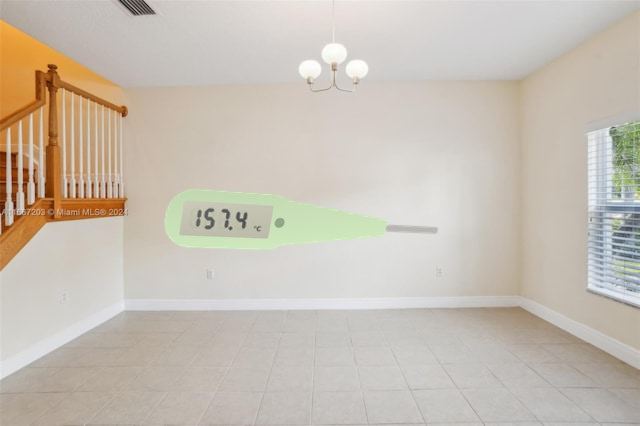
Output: 157.4 °C
